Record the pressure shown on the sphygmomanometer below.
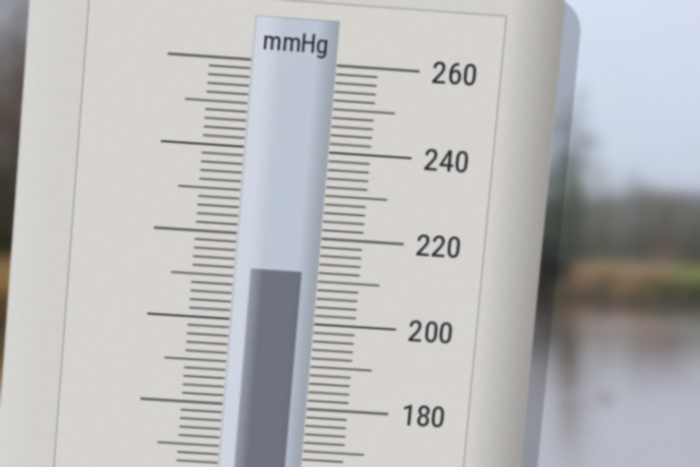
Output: 212 mmHg
